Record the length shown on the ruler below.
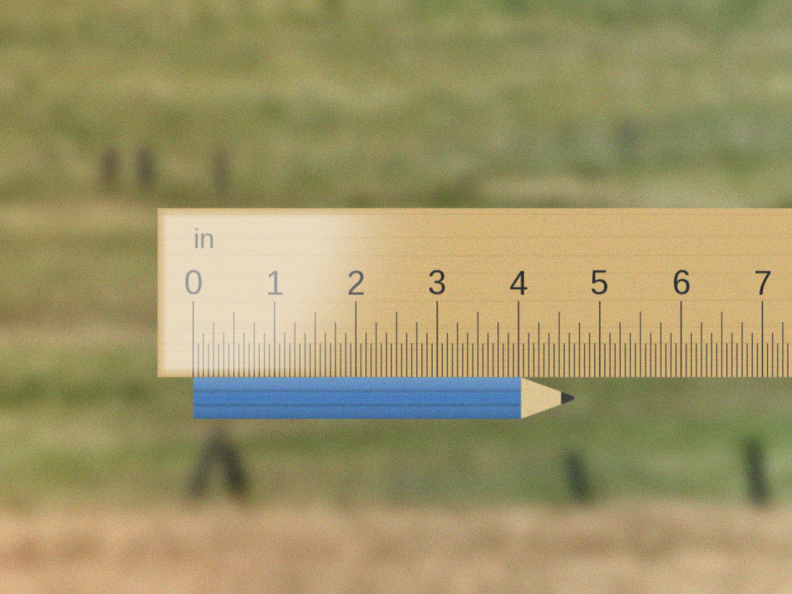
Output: 4.6875 in
